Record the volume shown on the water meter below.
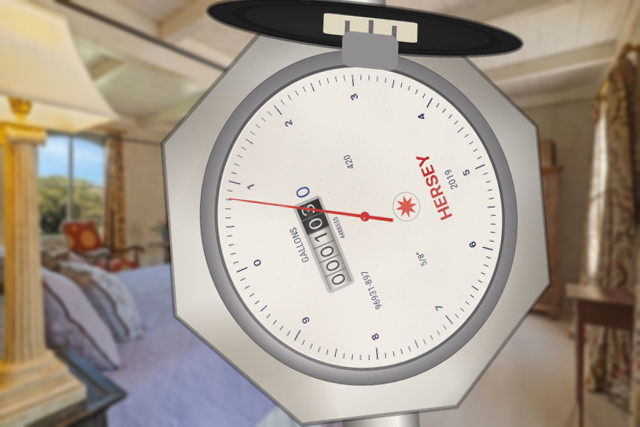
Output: 1030.8 gal
